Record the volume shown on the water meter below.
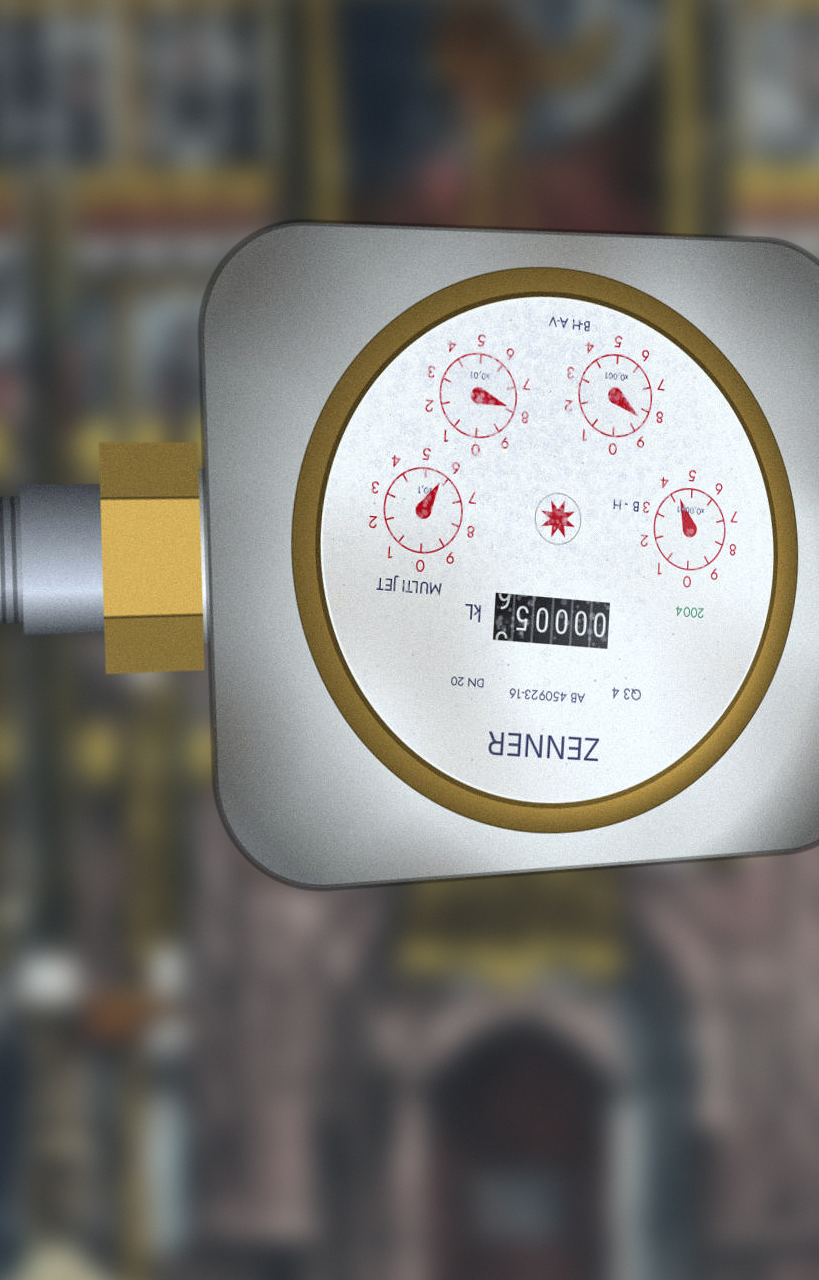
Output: 55.5784 kL
